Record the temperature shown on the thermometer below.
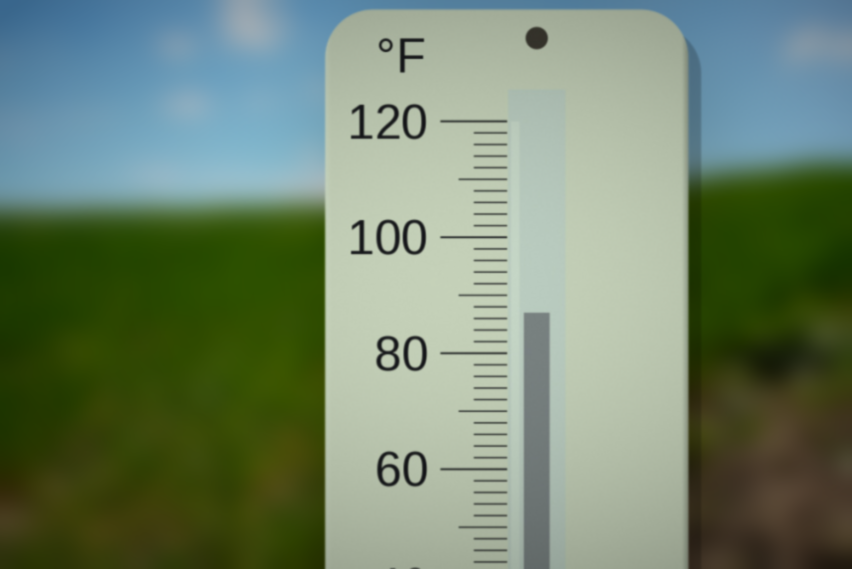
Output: 87 °F
